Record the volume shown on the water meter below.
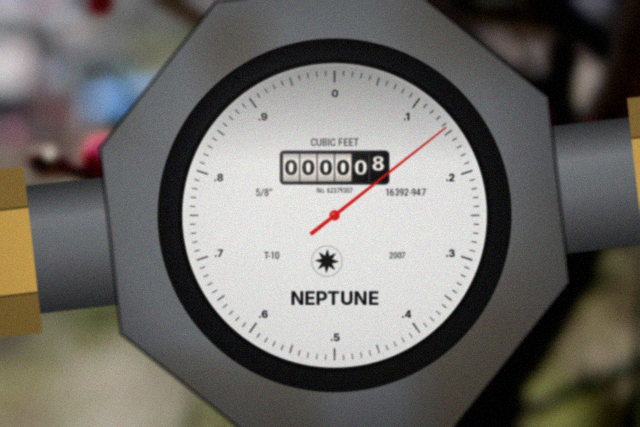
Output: 8.14 ft³
